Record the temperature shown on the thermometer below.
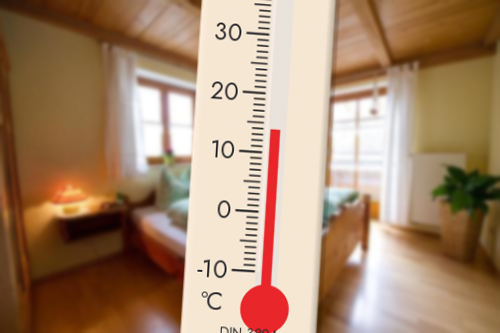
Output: 14 °C
